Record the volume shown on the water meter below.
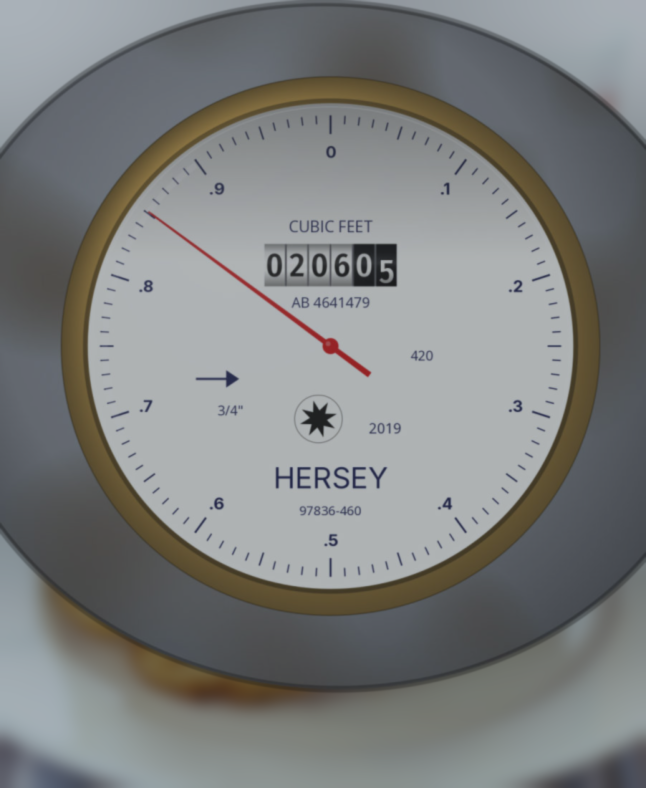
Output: 20604.85 ft³
